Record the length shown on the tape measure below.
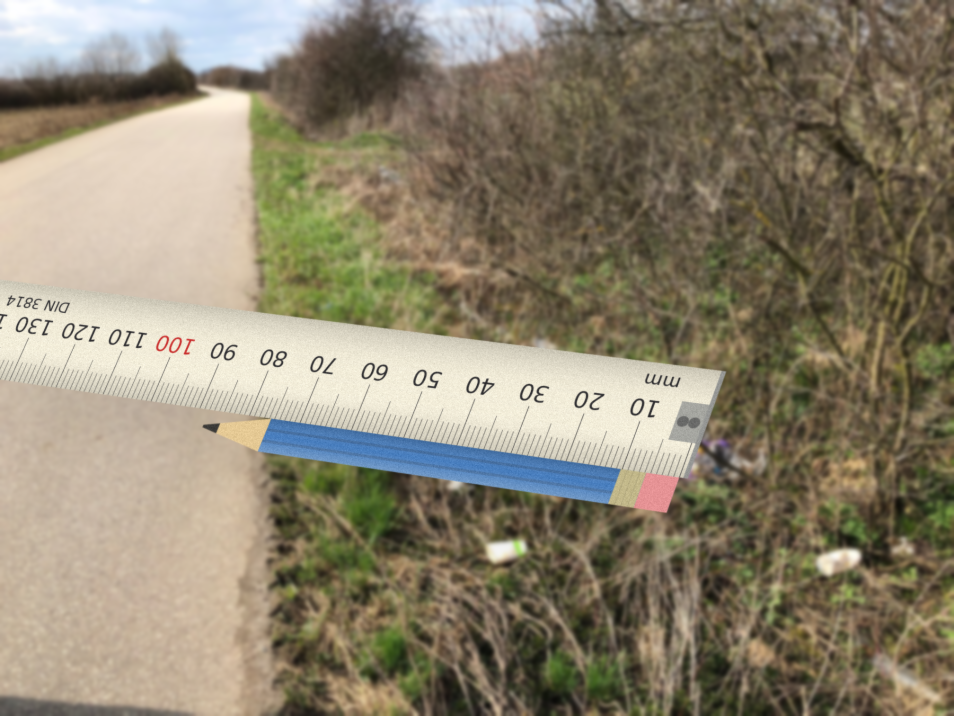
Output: 88 mm
